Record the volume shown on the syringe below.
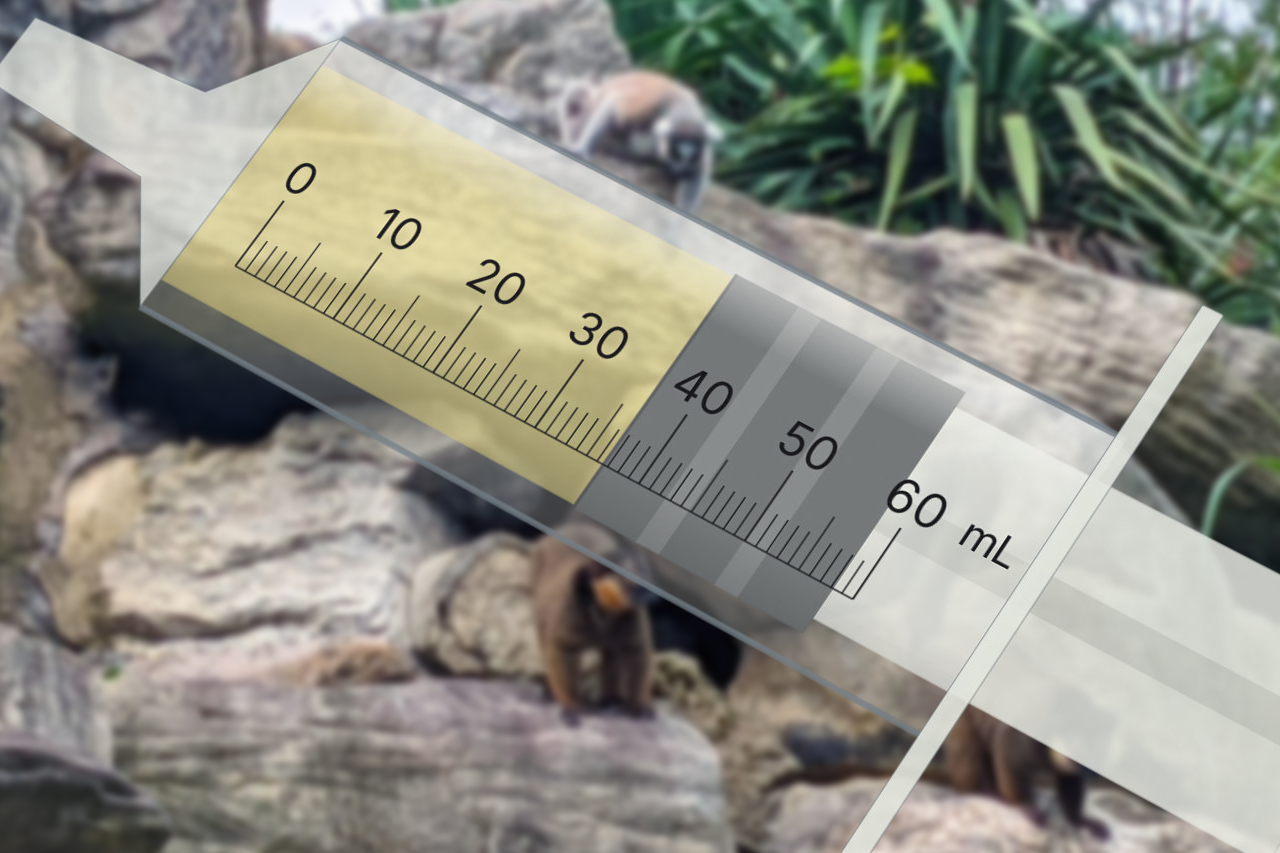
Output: 36.5 mL
